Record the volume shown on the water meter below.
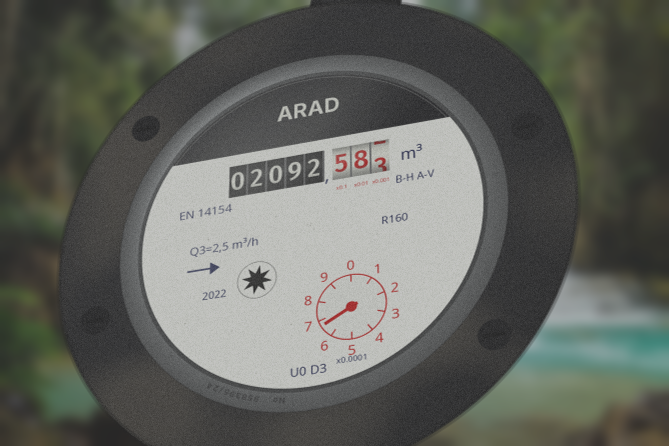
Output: 2092.5826 m³
